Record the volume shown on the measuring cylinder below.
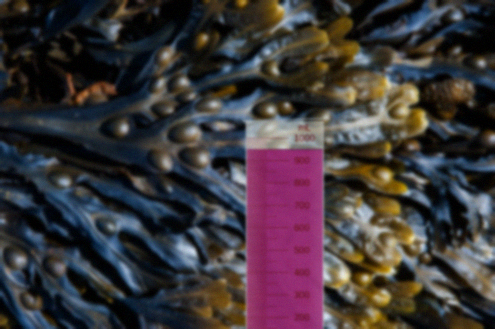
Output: 950 mL
